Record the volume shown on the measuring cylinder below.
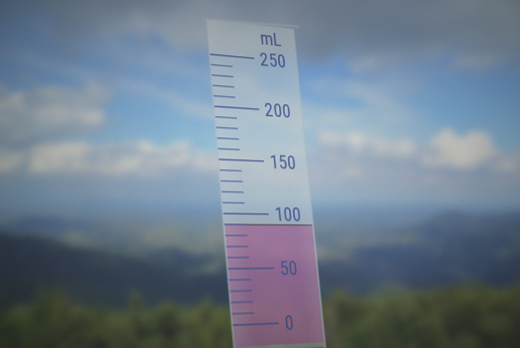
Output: 90 mL
